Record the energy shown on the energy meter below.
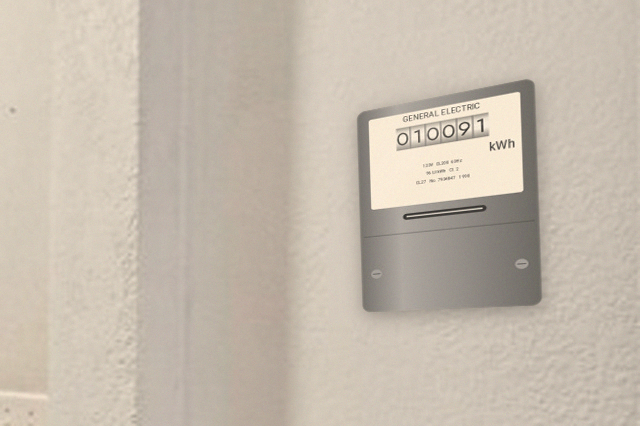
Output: 10091 kWh
